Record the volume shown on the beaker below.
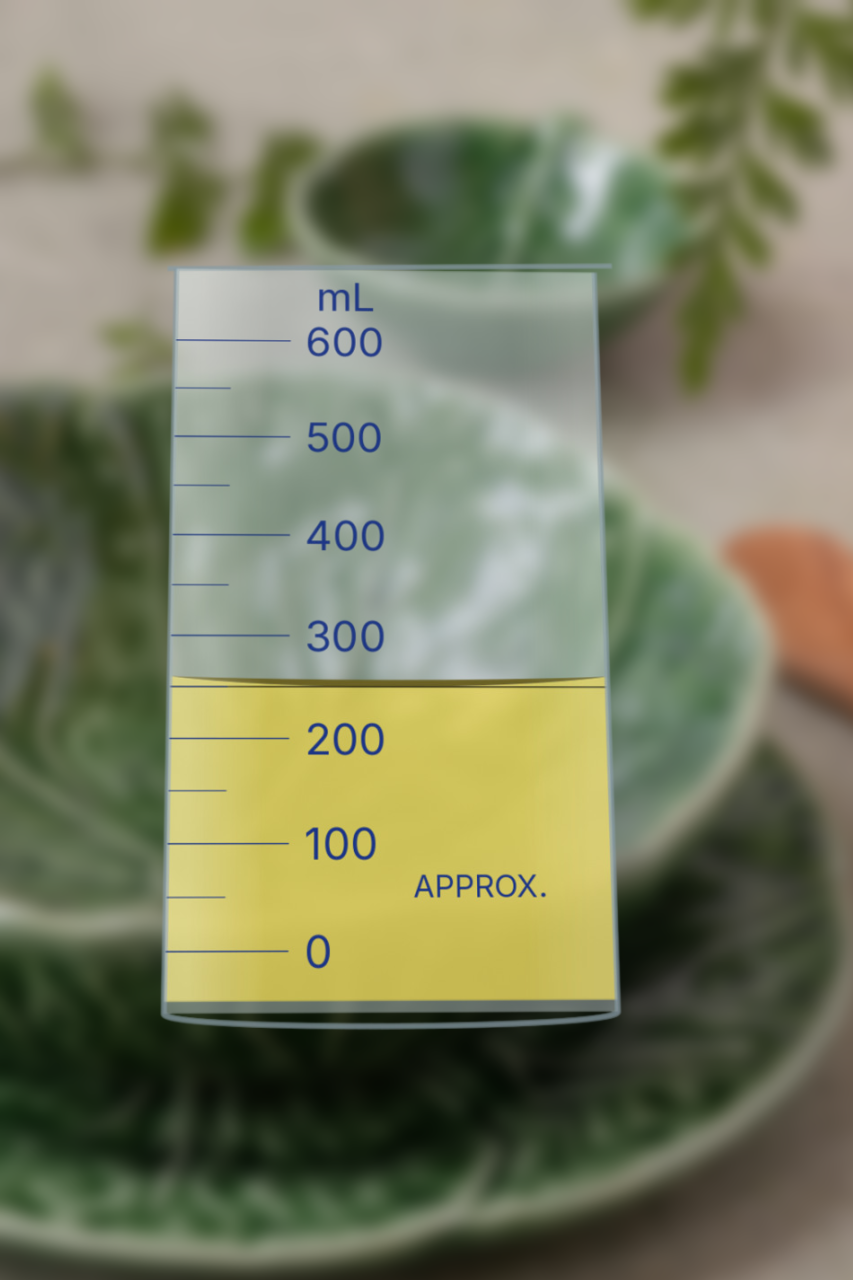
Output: 250 mL
